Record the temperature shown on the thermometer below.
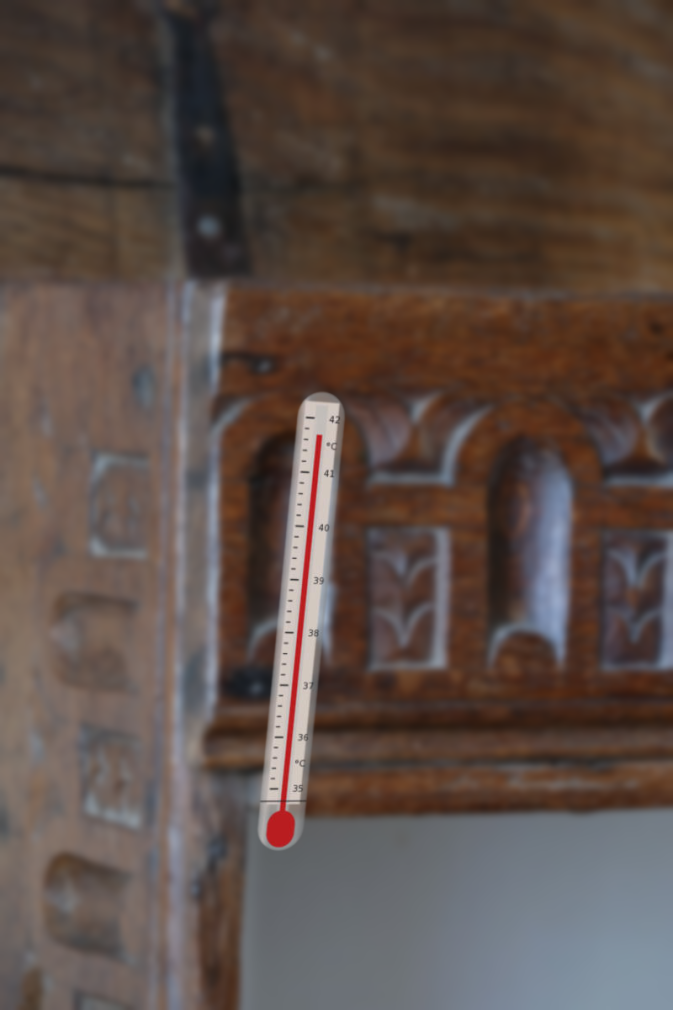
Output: 41.7 °C
